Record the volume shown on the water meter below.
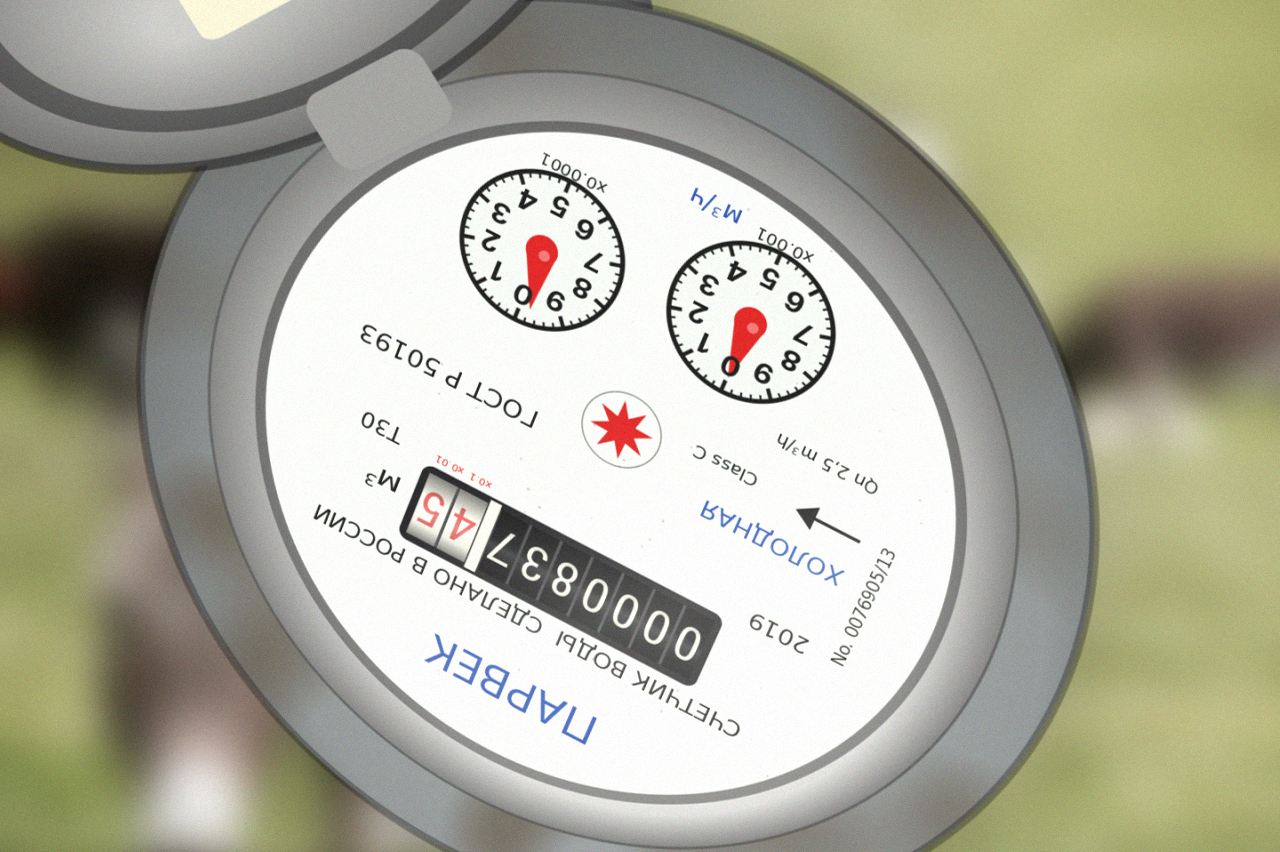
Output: 837.4499 m³
